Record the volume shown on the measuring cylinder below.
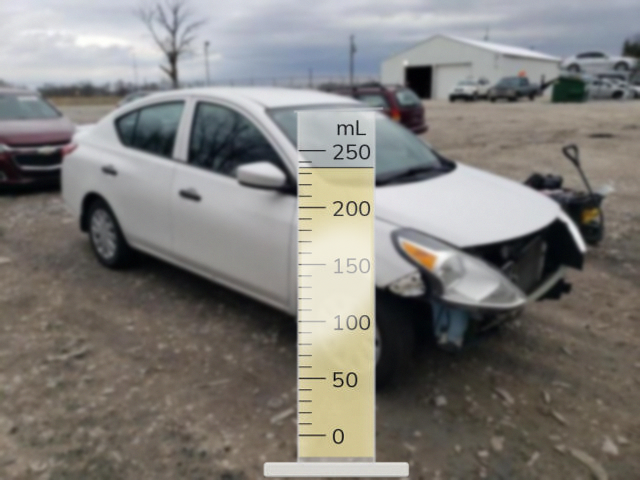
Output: 235 mL
